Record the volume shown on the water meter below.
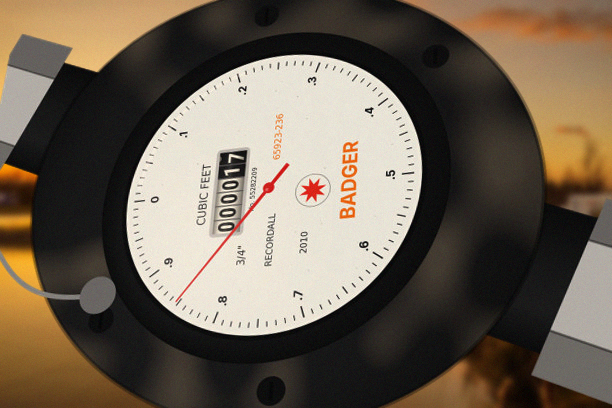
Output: 16.85 ft³
